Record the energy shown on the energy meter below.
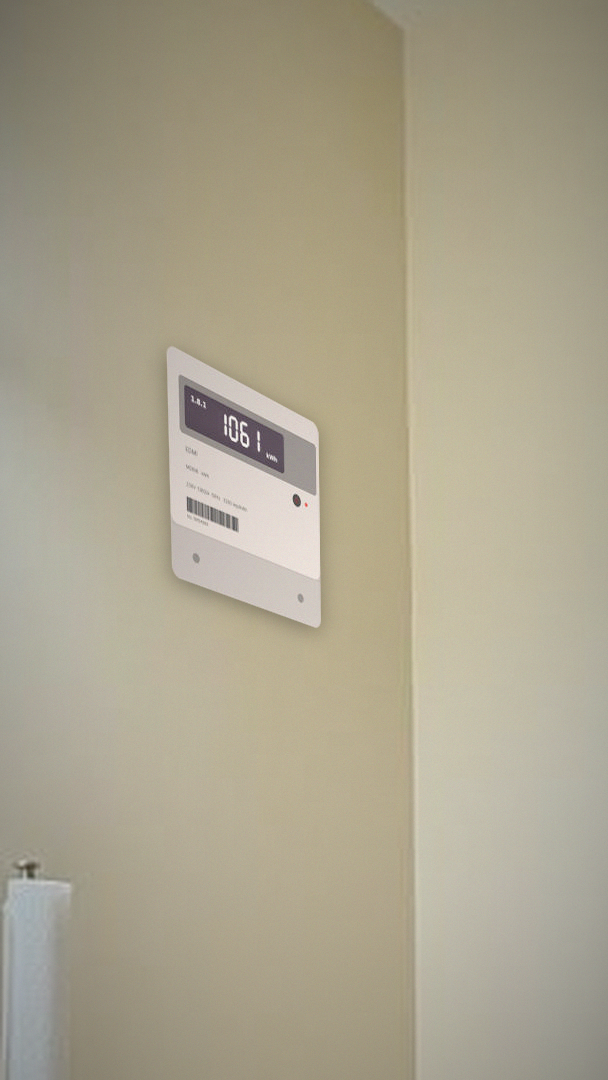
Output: 1061 kWh
